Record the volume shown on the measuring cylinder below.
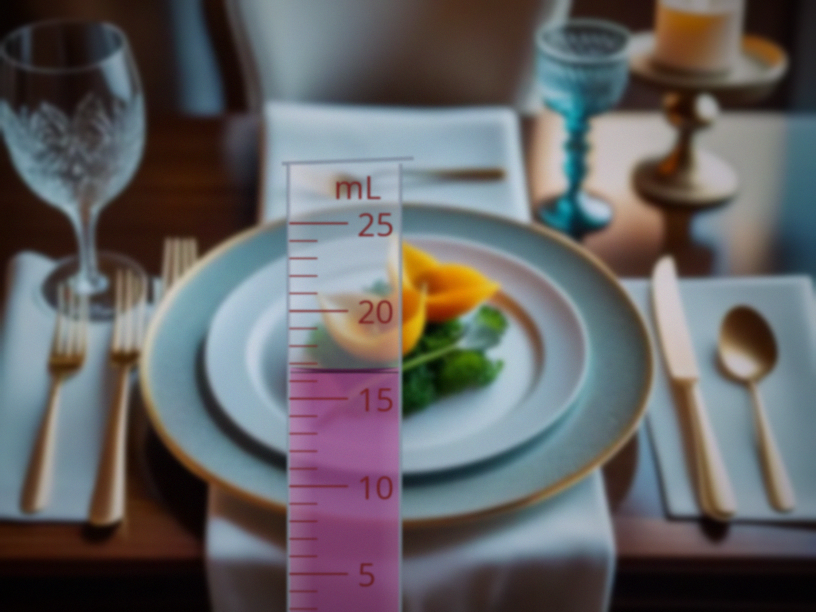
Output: 16.5 mL
